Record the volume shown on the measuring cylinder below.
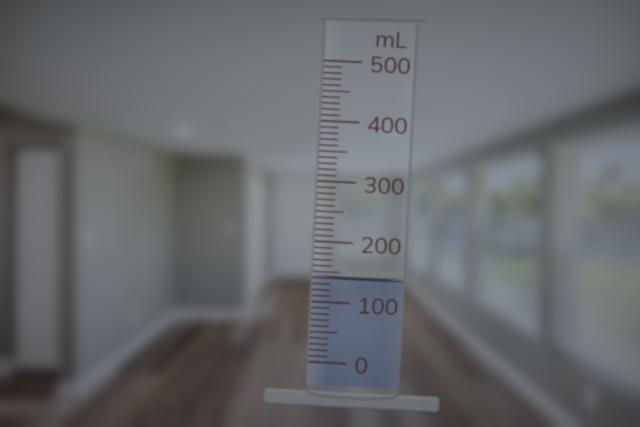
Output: 140 mL
